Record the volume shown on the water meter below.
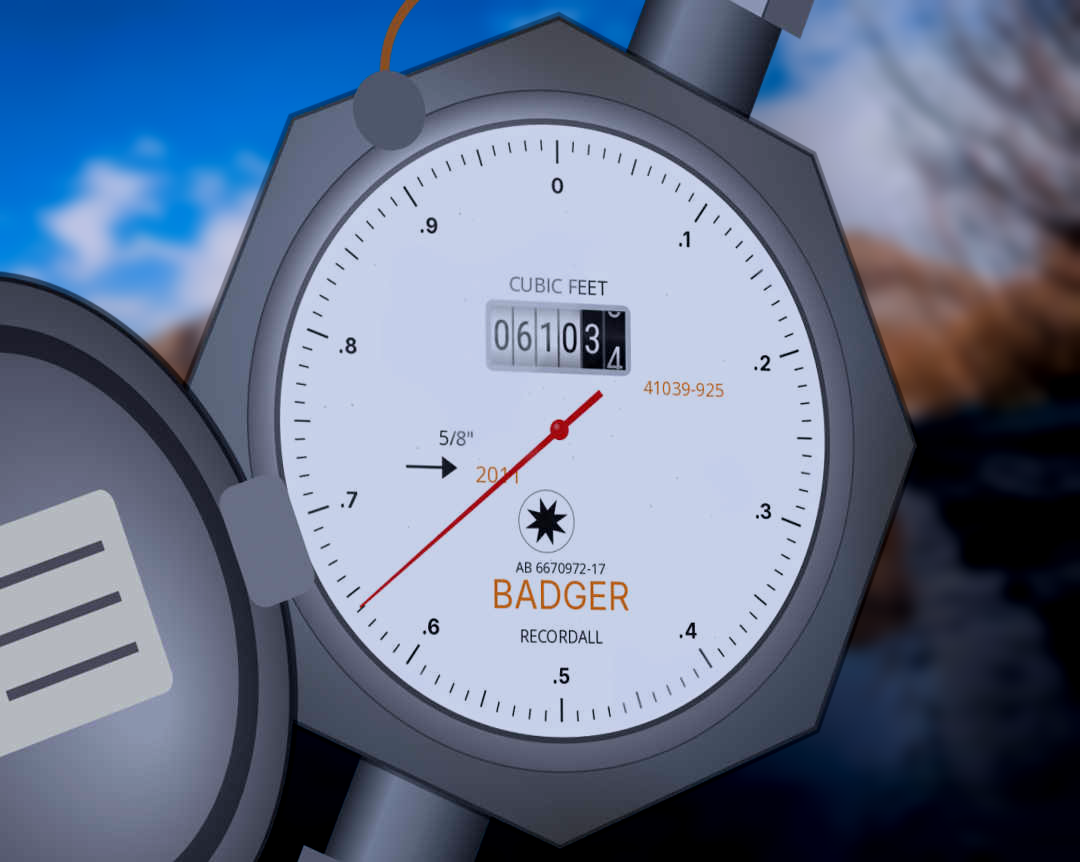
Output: 61033.64 ft³
